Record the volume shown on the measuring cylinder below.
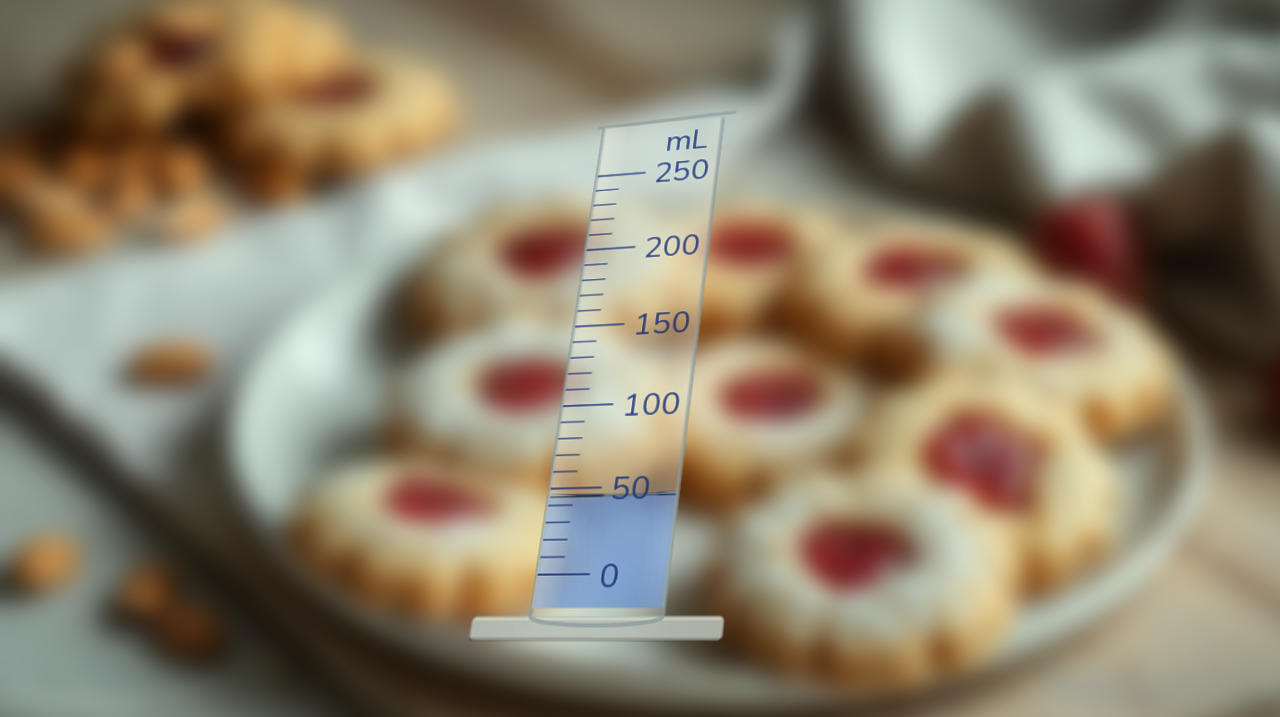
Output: 45 mL
